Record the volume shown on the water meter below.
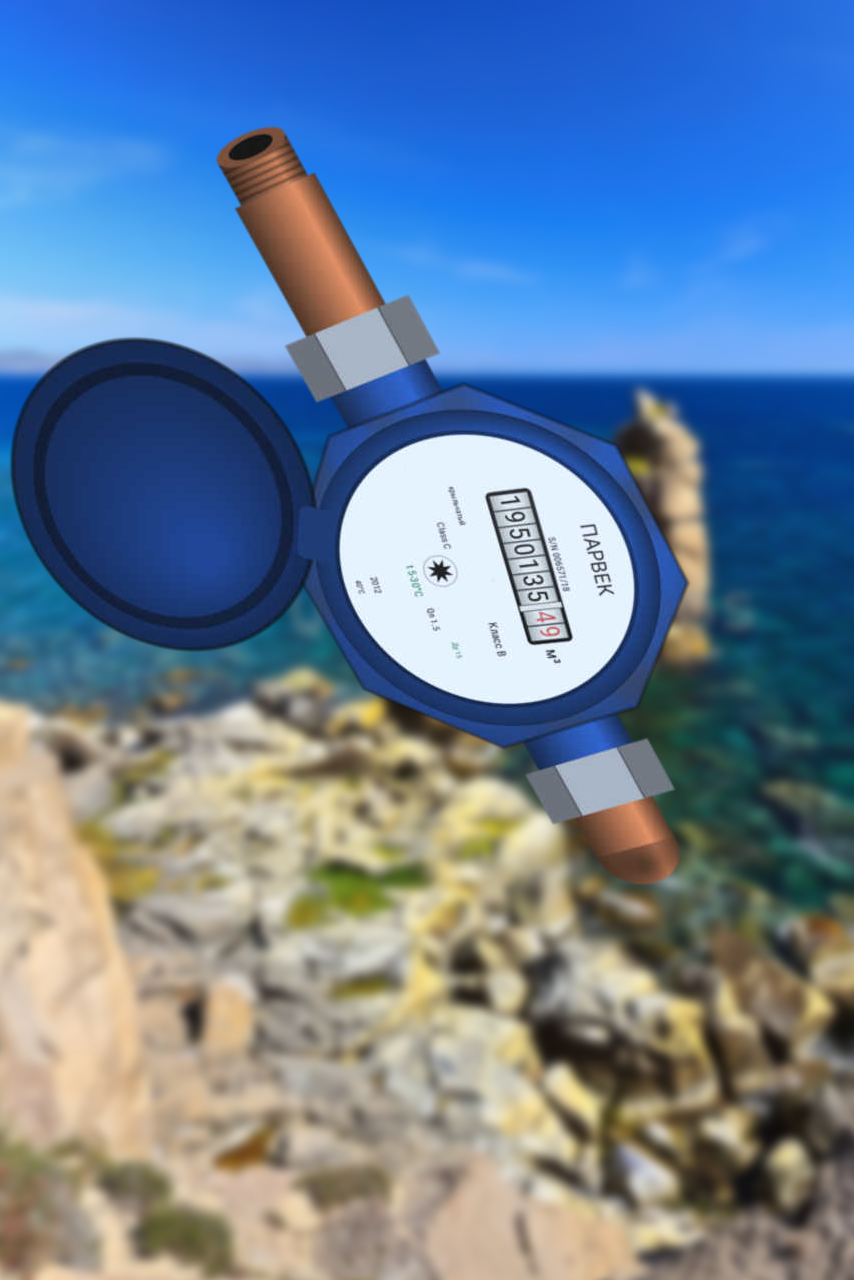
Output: 1950135.49 m³
